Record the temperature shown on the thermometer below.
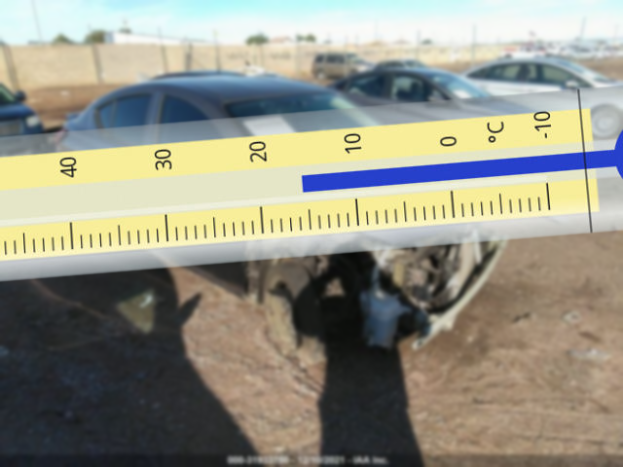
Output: 15.5 °C
